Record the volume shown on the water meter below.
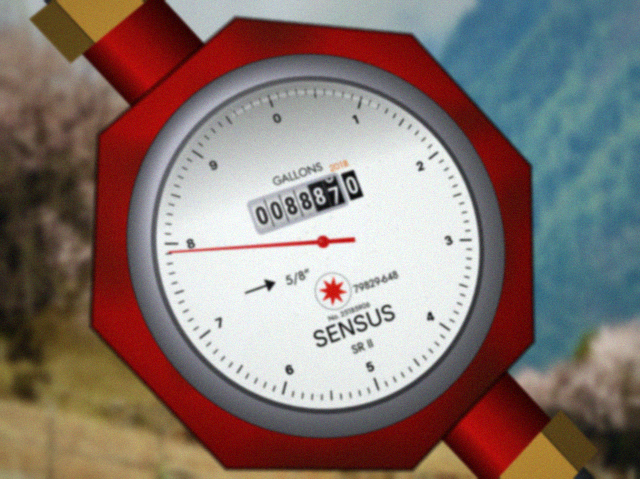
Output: 88867.9 gal
